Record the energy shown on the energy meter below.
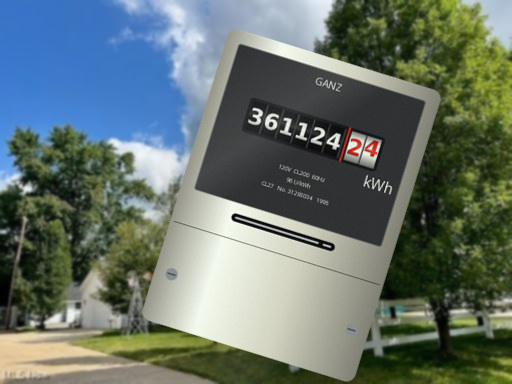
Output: 361124.24 kWh
